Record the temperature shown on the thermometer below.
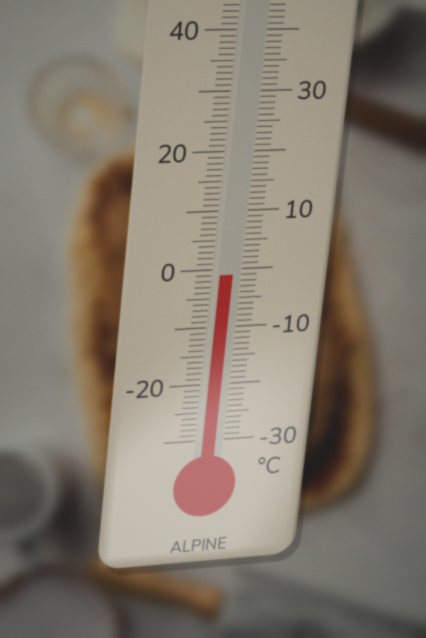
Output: -1 °C
